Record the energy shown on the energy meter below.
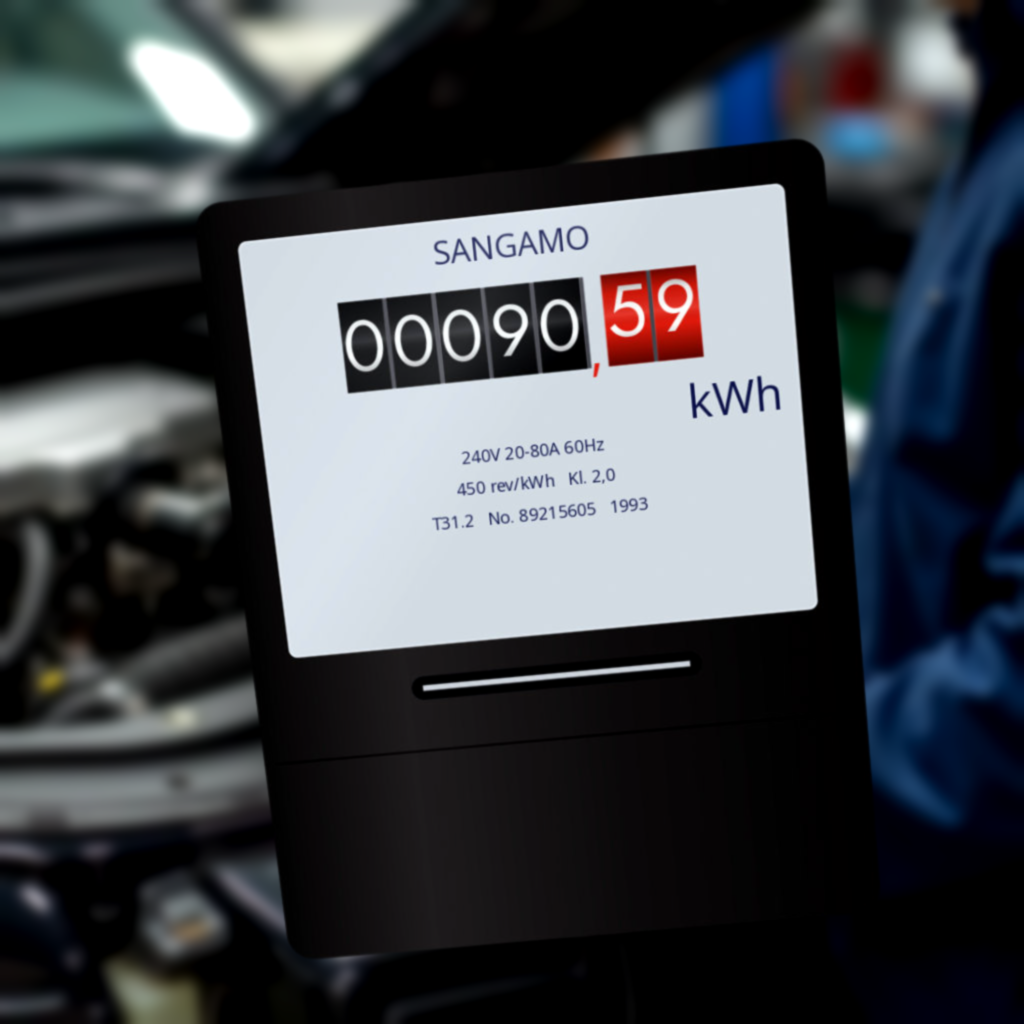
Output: 90.59 kWh
